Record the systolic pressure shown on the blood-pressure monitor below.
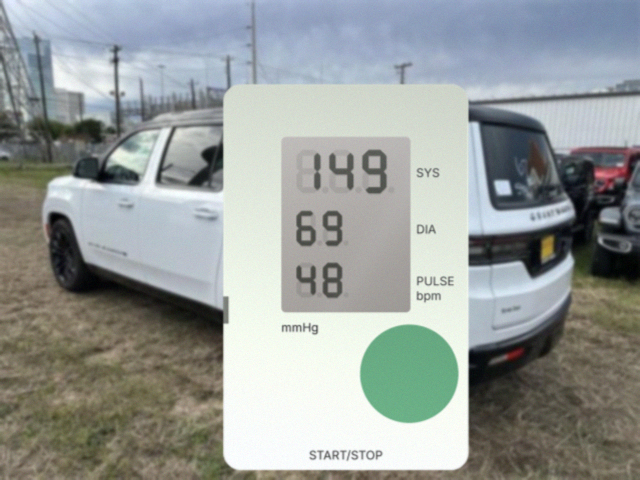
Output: 149 mmHg
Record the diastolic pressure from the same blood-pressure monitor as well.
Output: 69 mmHg
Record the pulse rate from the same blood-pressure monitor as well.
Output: 48 bpm
